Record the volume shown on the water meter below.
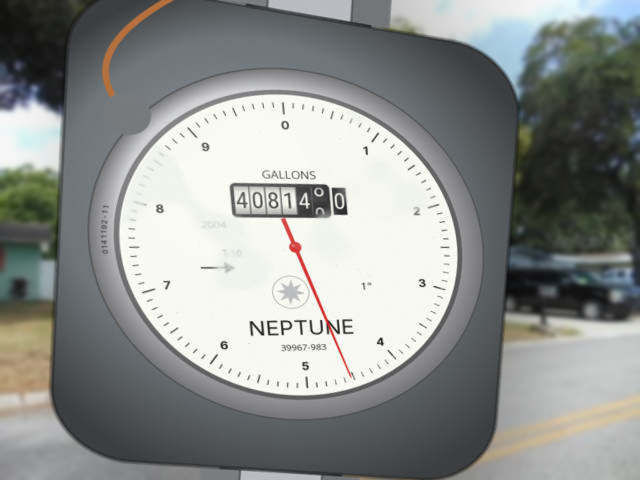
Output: 4081484.5 gal
